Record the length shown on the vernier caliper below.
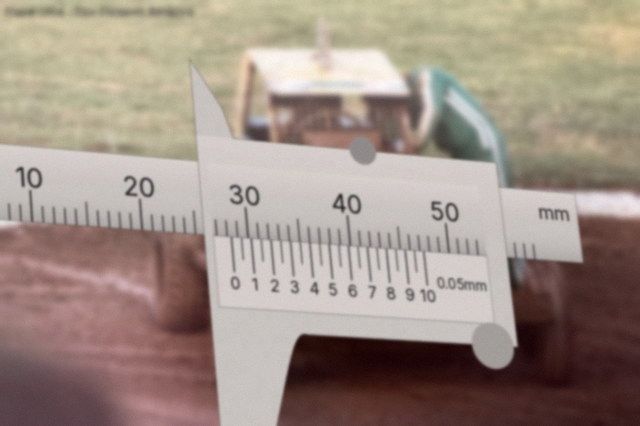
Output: 28.4 mm
